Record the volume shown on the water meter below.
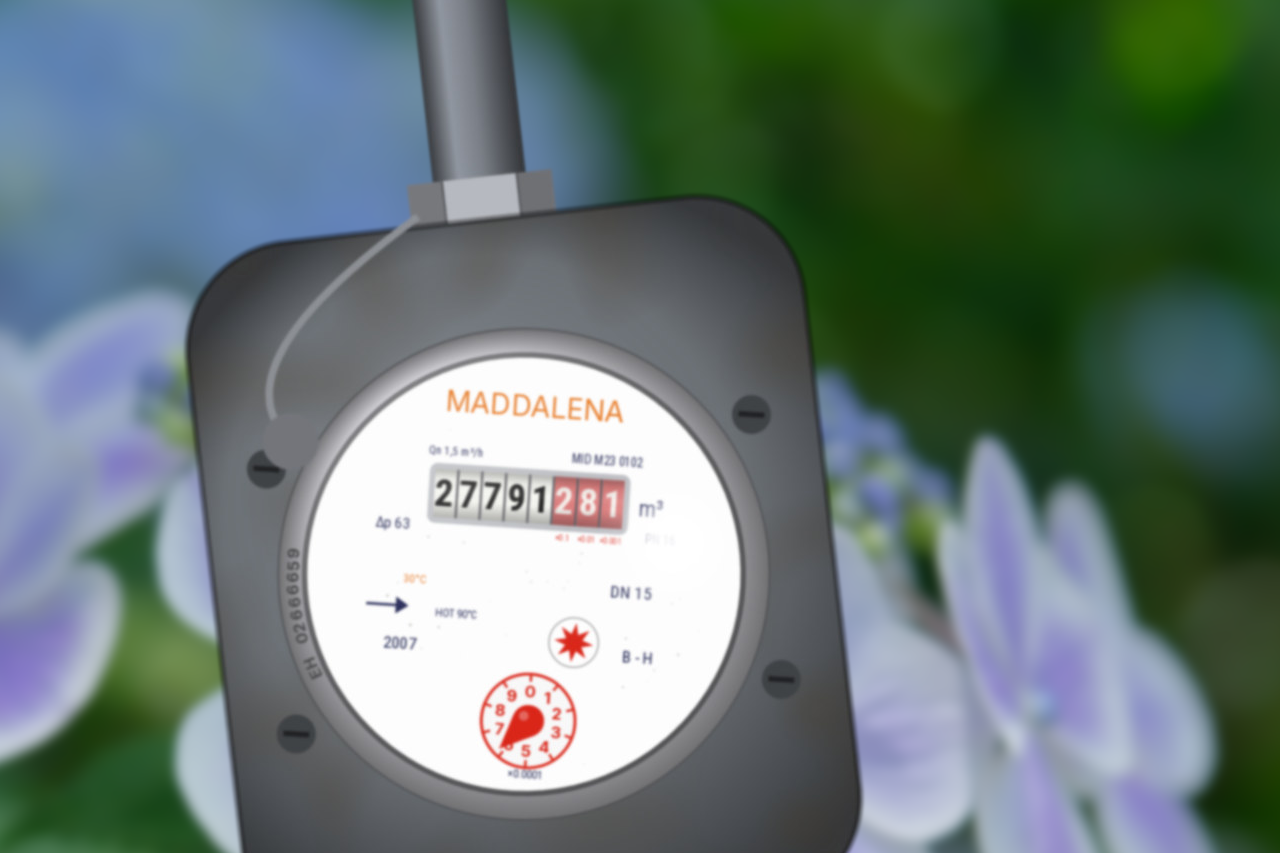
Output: 27791.2816 m³
